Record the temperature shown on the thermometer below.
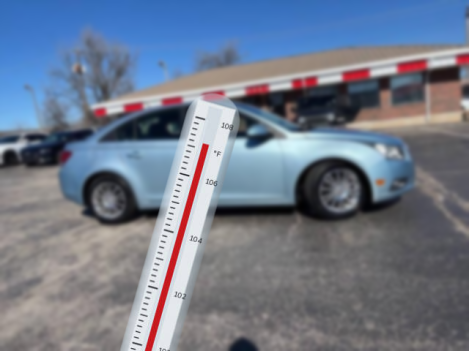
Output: 107.2 °F
